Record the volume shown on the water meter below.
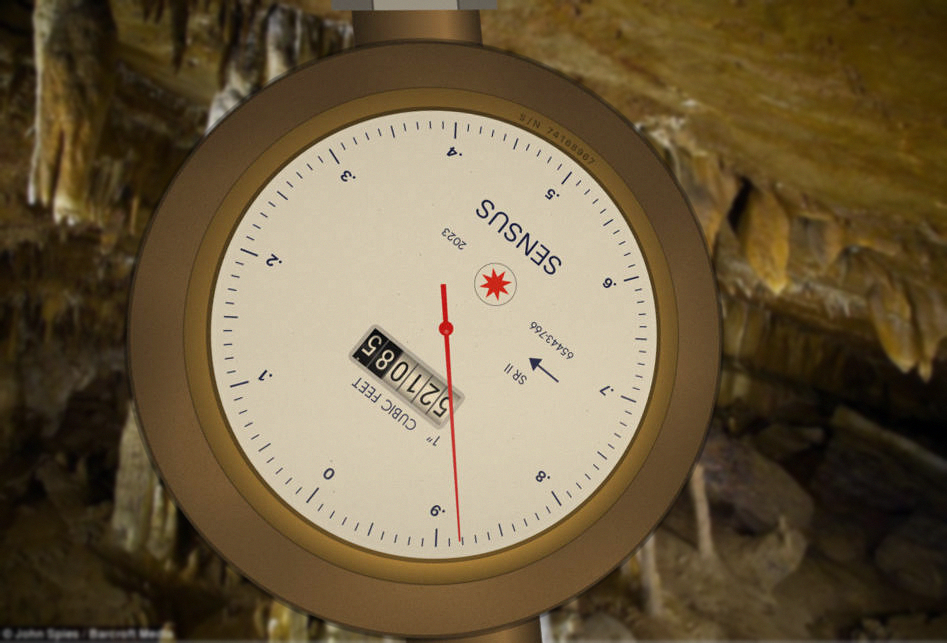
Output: 521084.88 ft³
